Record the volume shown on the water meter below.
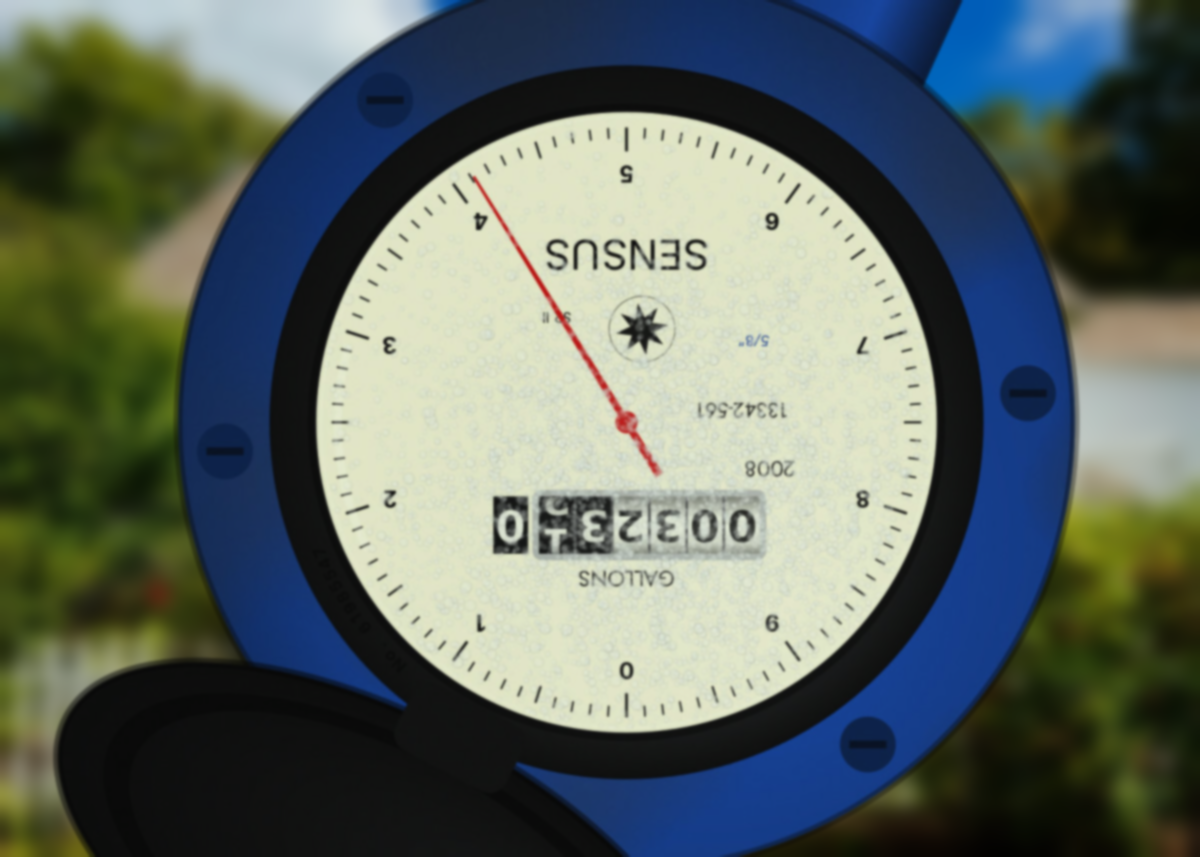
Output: 32314.1 gal
